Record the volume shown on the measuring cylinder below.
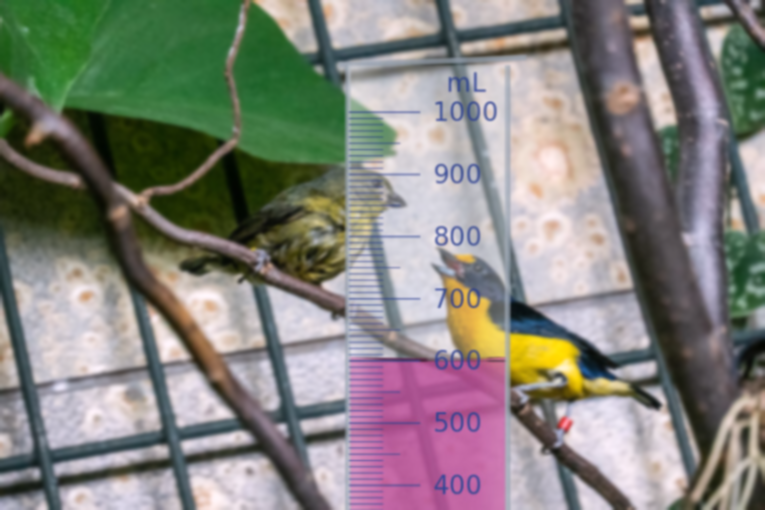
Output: 600 mL
